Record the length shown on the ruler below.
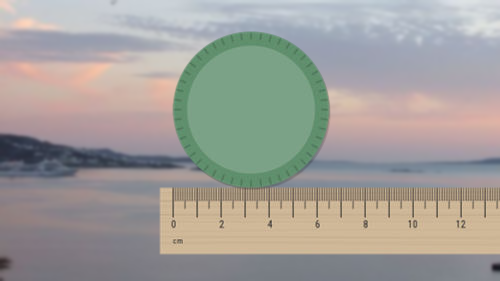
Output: 6.5 cm
